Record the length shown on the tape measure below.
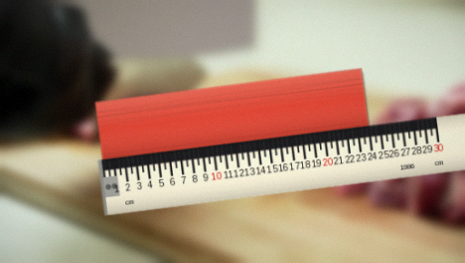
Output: 24 cm
